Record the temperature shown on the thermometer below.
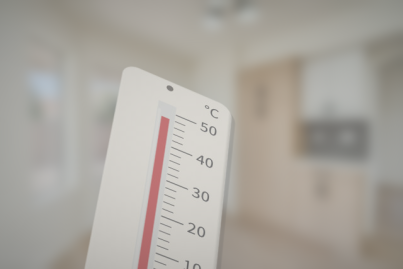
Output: 48 °C
